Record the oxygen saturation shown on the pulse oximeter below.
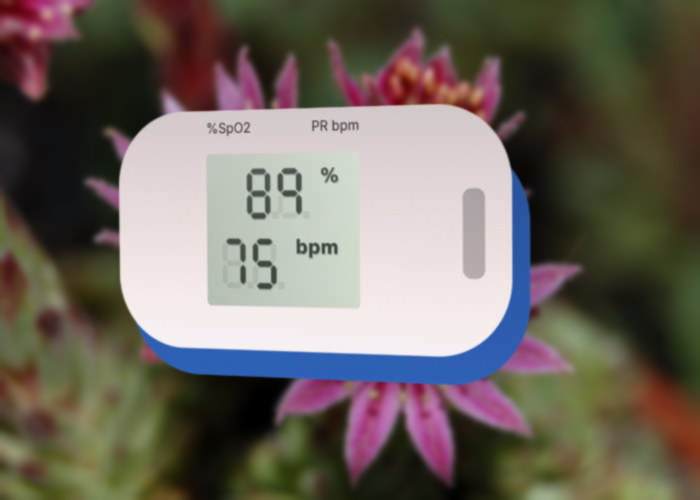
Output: 89 %
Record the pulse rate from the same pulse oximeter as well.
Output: 75 bpm
